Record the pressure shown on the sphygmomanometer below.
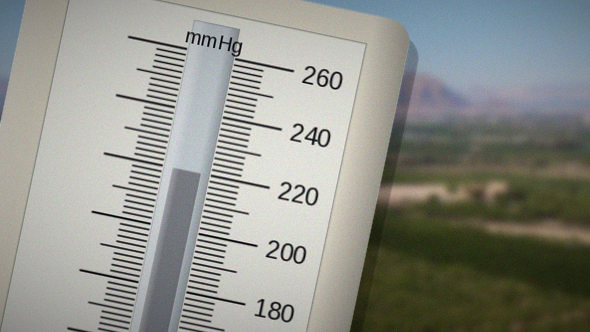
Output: 220 mmHg
